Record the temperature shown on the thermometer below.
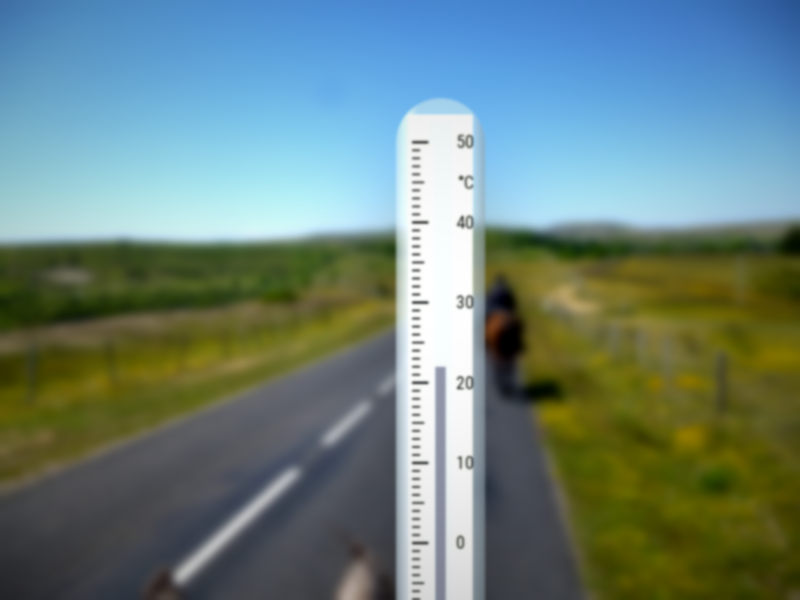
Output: 22 °C
